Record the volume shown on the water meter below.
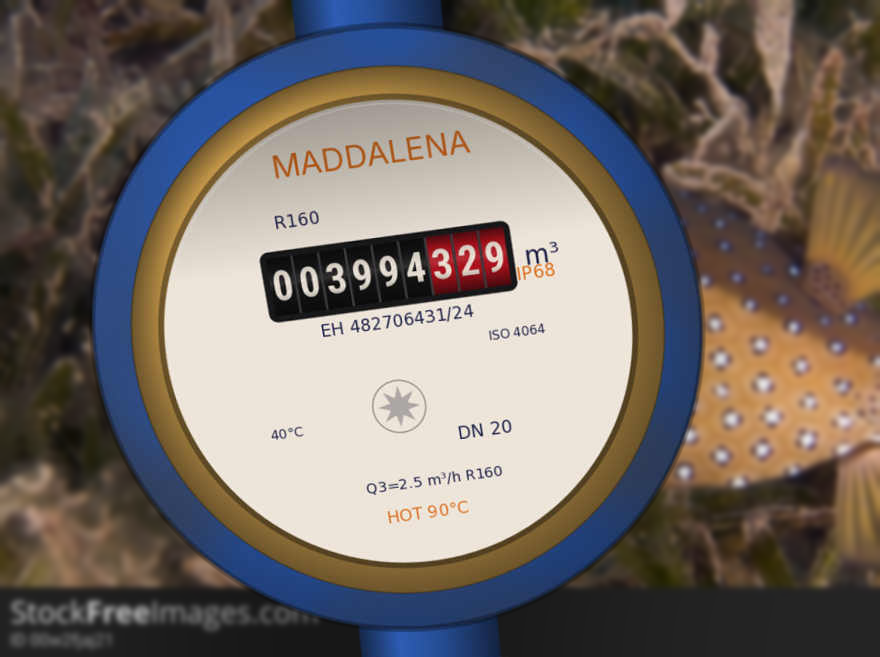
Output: 3994.329 m³
